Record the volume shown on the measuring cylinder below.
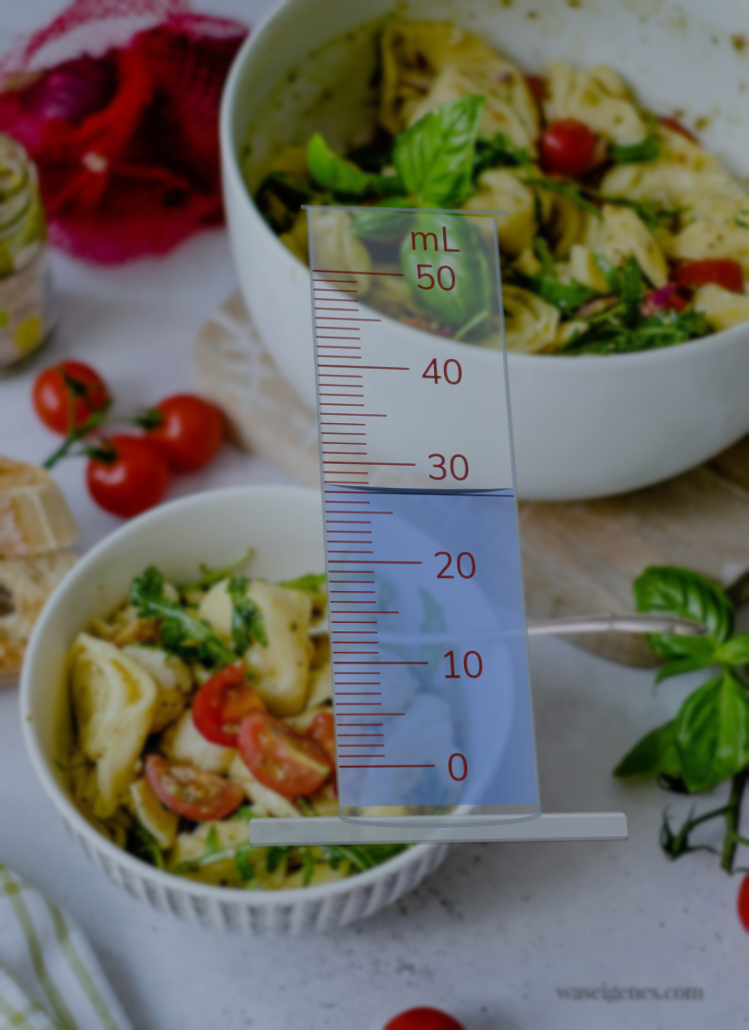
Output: 27 mL
